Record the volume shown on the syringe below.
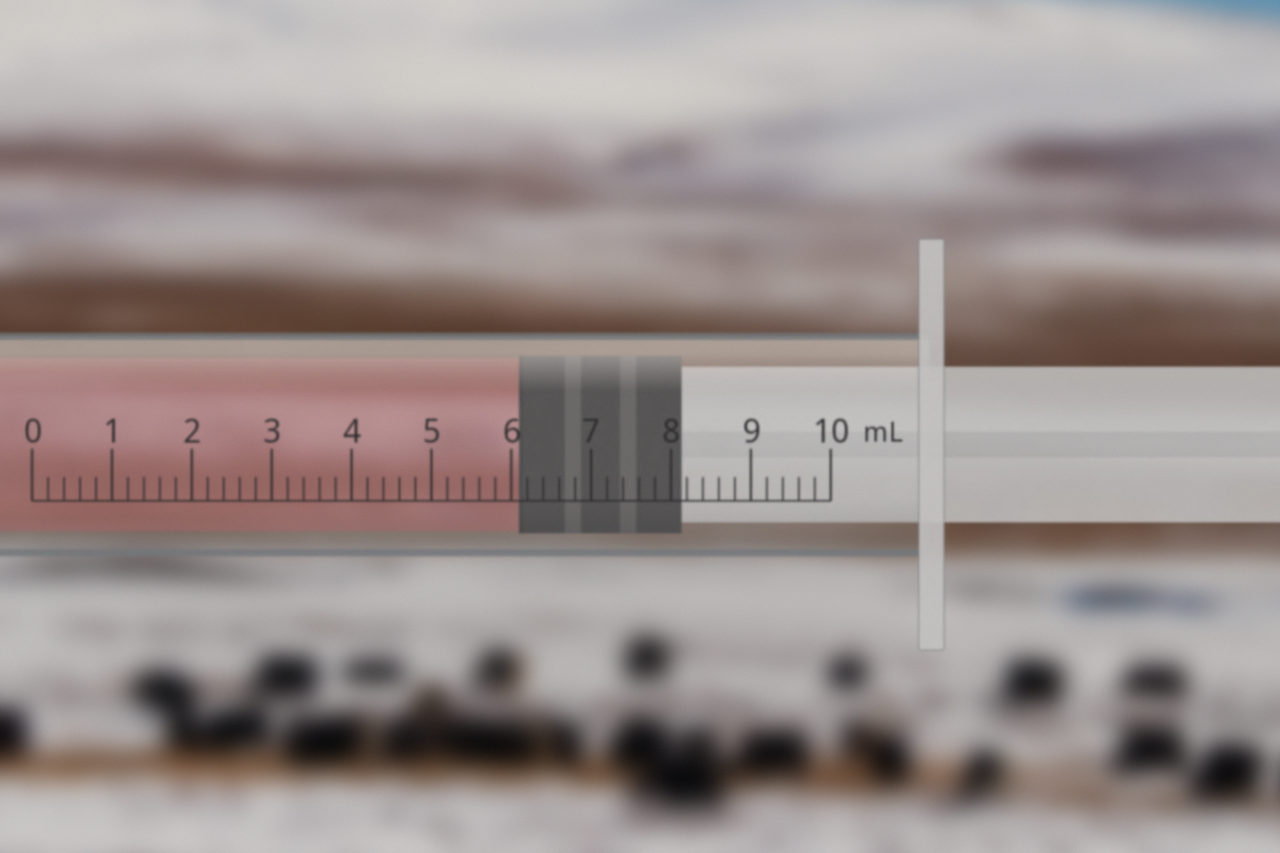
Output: 6.1 mL
